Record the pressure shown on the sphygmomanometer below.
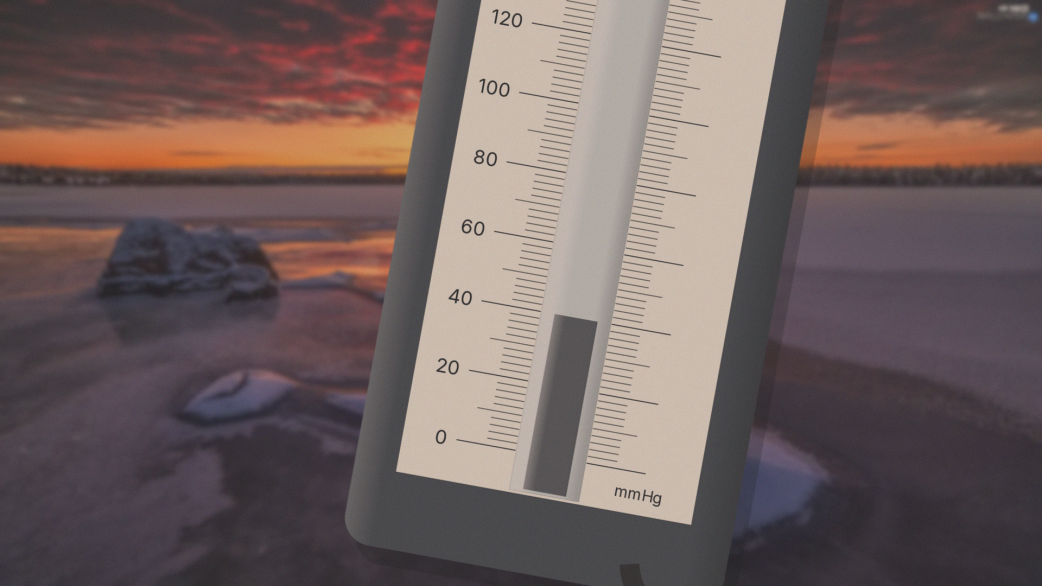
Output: 40 mmHg
